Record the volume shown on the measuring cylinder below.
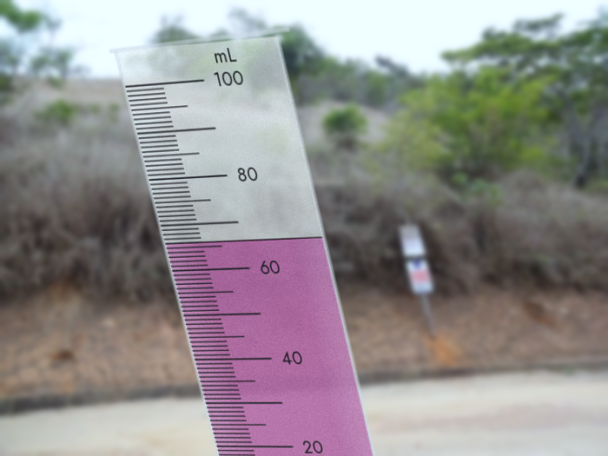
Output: 66 mL
